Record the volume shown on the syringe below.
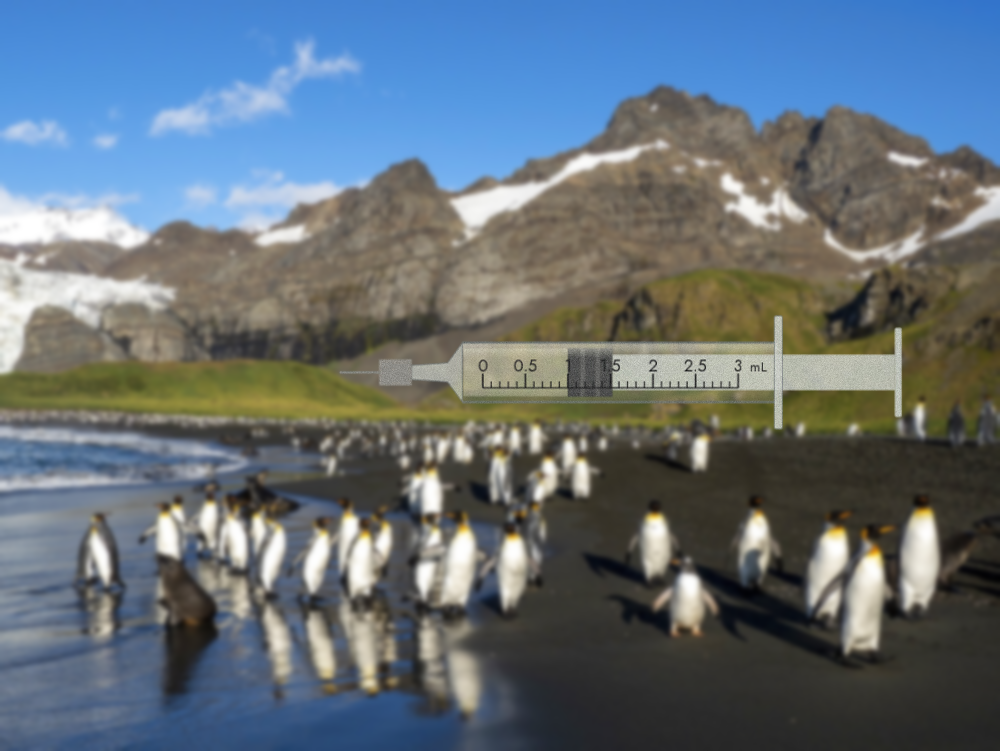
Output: 1 mL
